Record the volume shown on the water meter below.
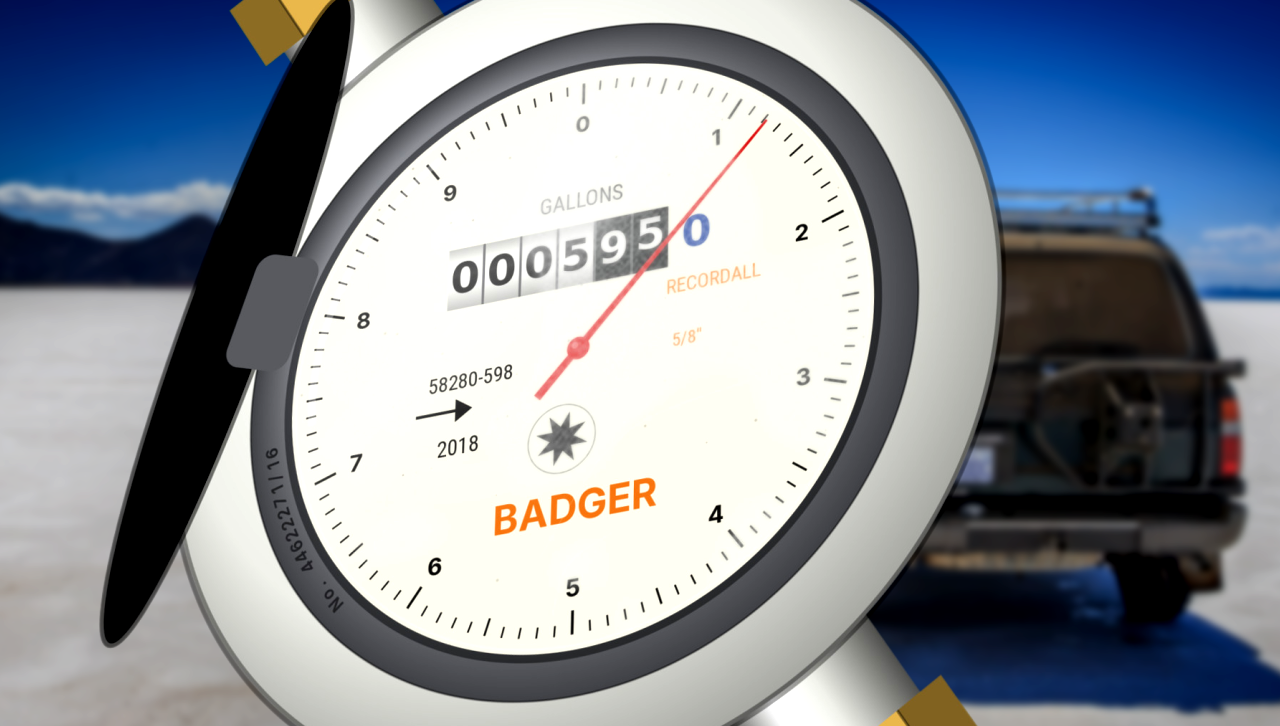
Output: 5951.2 gal
